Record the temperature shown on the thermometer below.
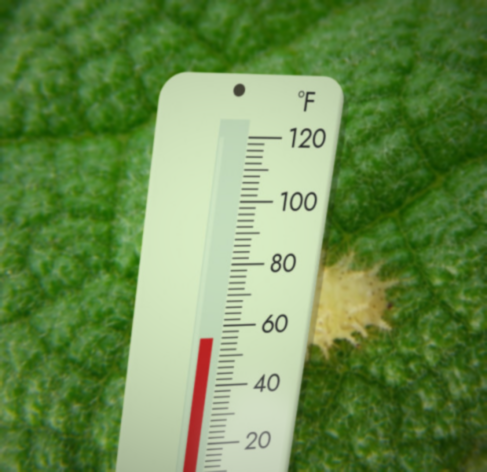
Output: 56 °F
